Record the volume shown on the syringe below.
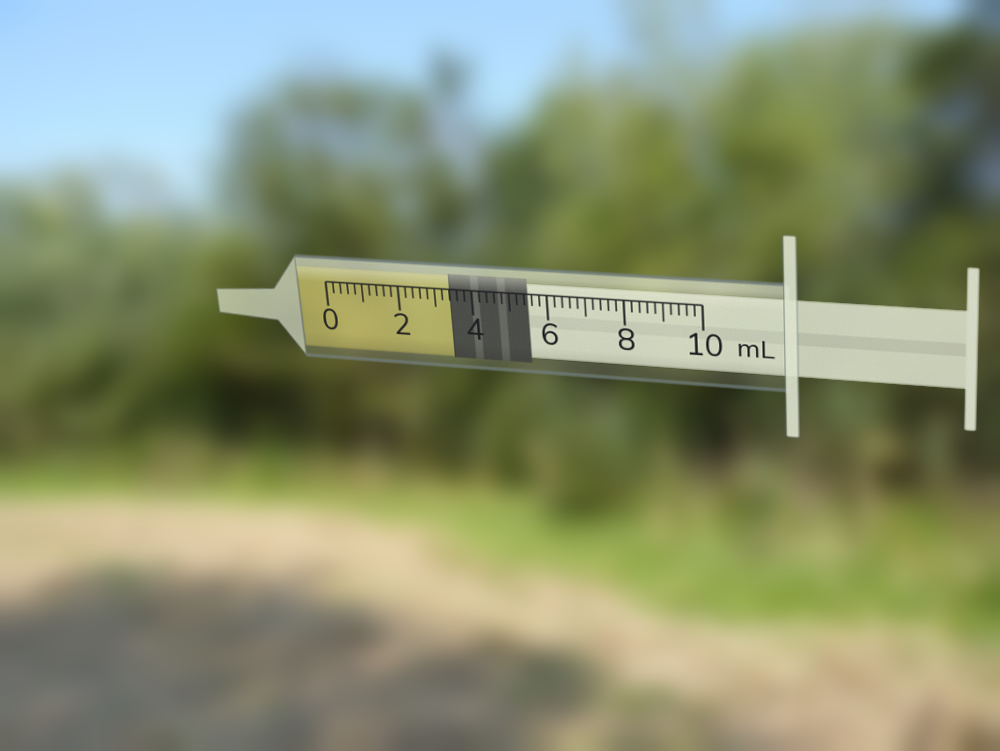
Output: 3.4 mL
